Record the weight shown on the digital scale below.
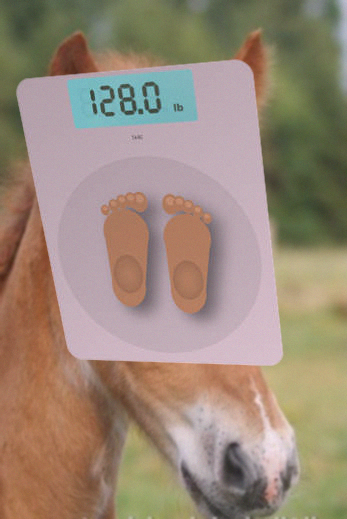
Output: 128.0 lb
